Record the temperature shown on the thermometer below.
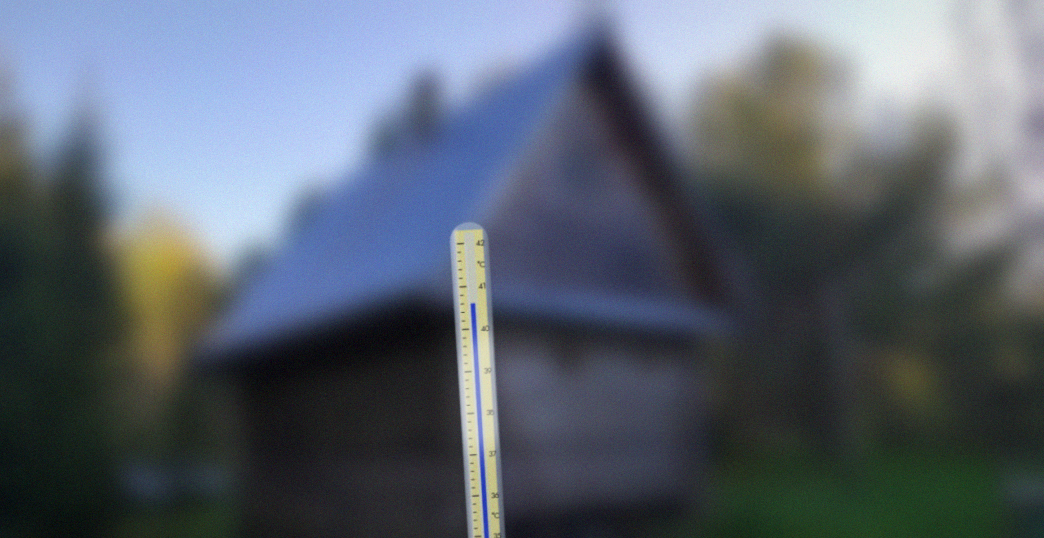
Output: 40.6 °C
